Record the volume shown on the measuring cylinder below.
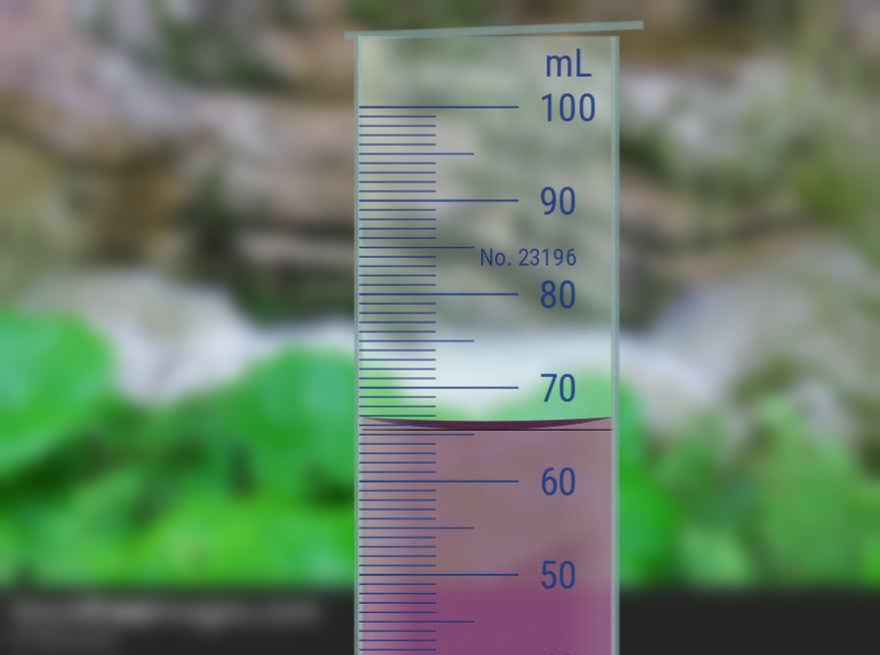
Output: 65.5 mL
